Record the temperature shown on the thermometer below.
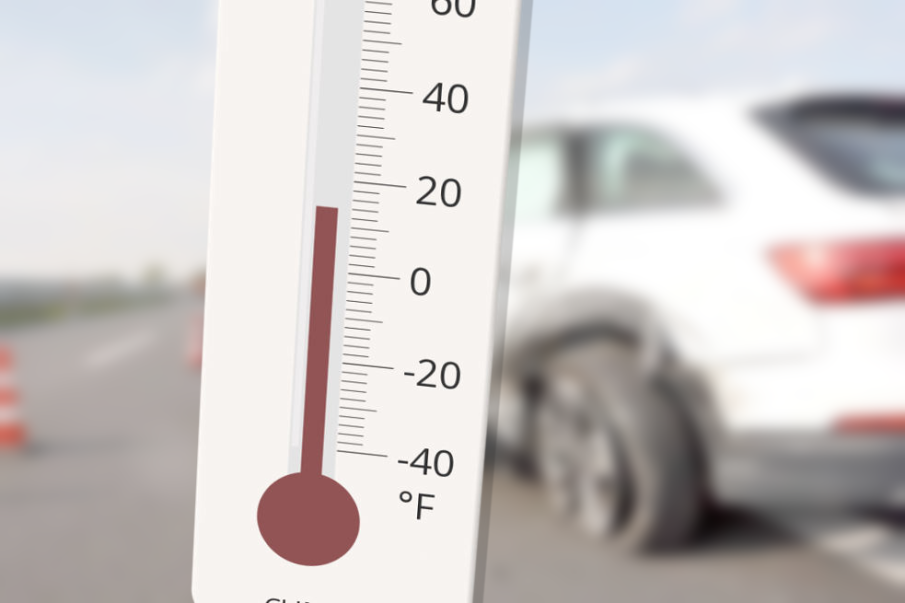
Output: 14 °F
